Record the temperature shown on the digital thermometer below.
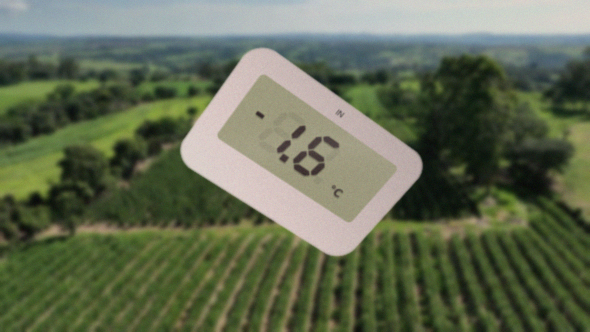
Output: -1.6 °C
